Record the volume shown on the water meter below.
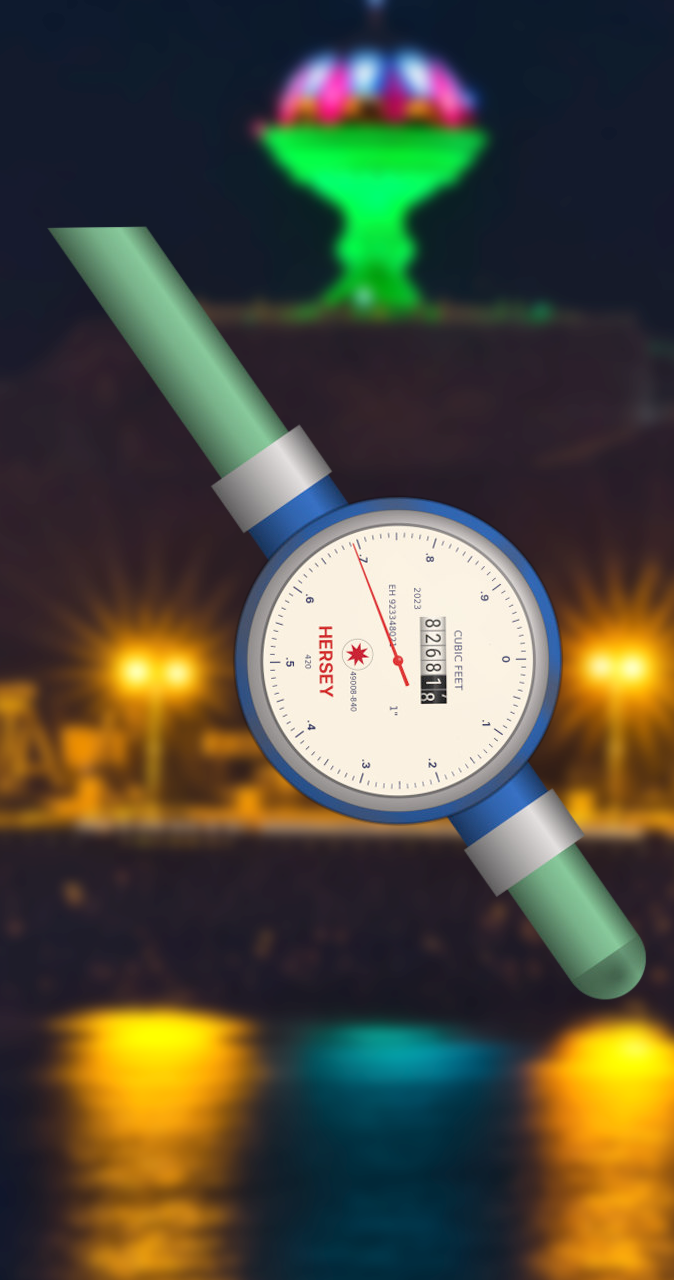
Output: 826817.69 ft³
